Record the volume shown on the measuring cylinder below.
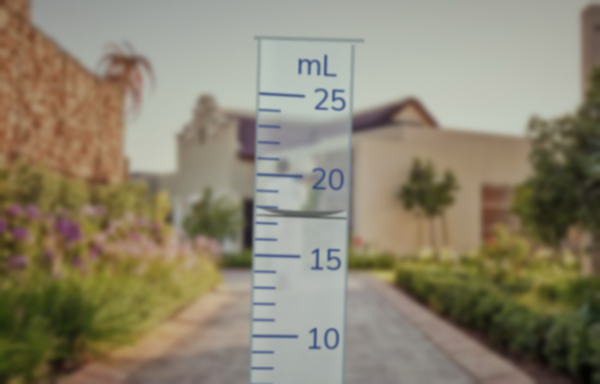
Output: 17.5 mL
